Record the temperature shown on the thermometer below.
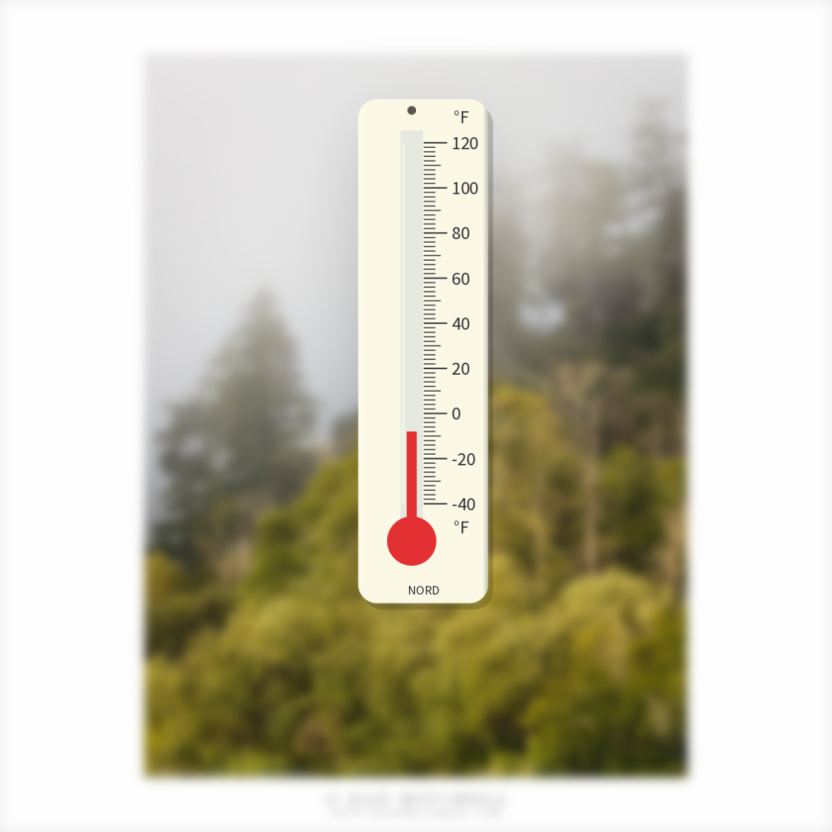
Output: -8 °F
